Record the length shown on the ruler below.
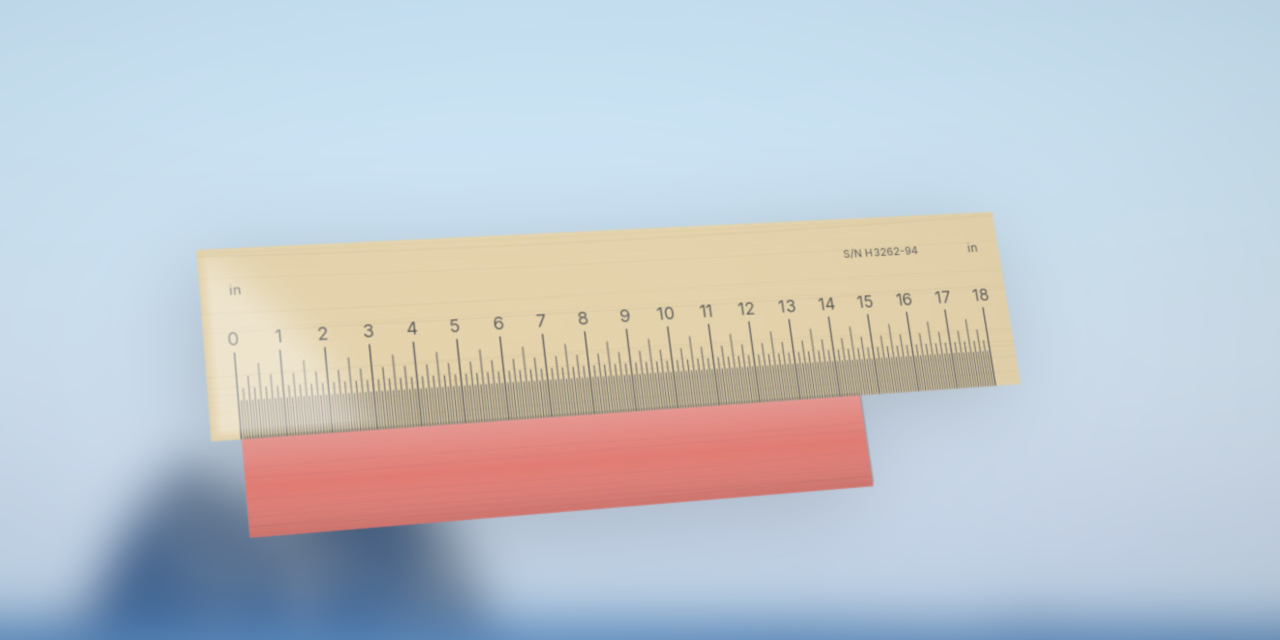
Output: 14.5 in
